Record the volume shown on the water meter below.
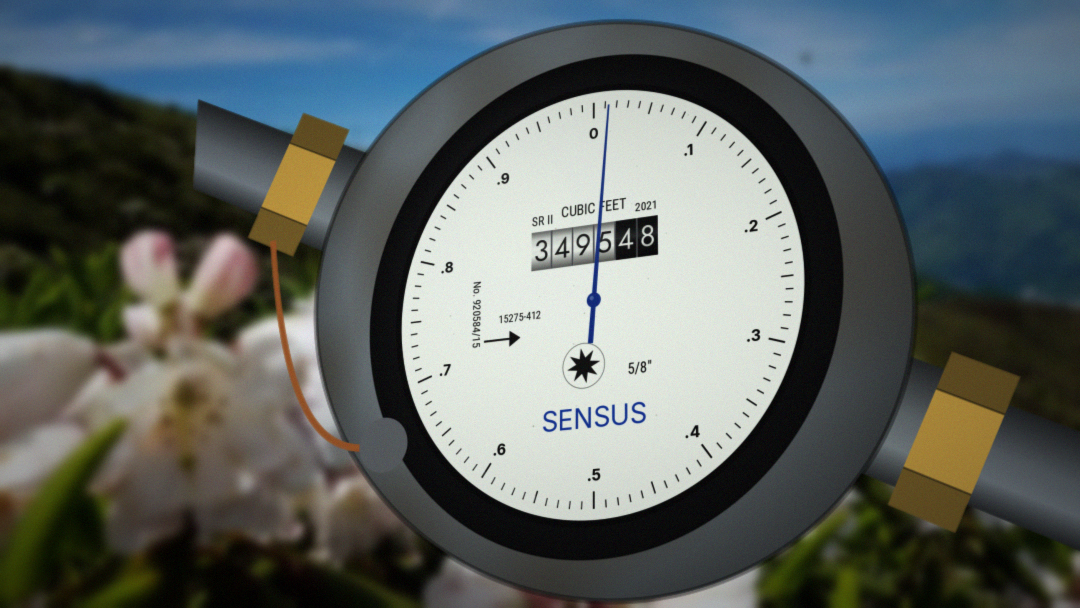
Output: 349548.01 ft³
